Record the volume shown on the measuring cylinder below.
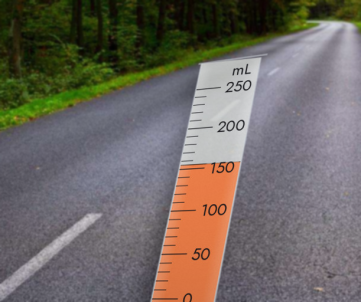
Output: 155 mL
